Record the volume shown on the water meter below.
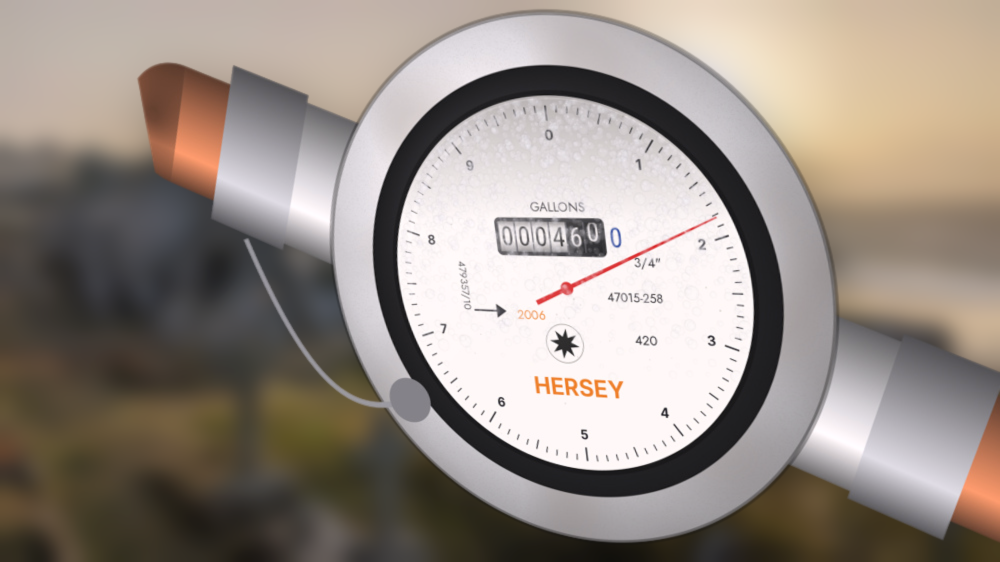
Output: 4601.8 gal
